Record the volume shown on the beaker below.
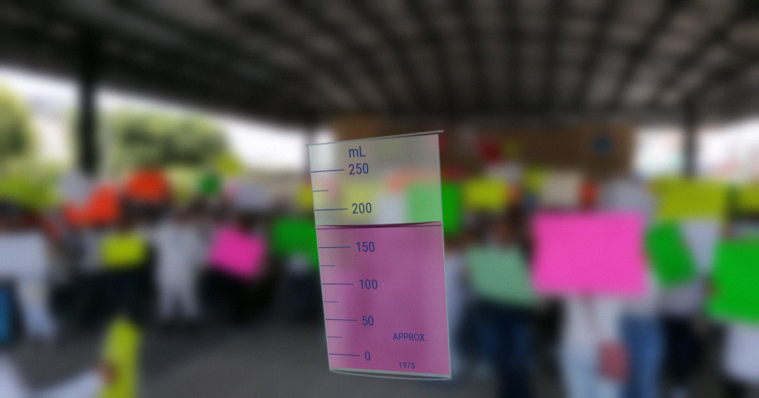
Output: 175 mL
